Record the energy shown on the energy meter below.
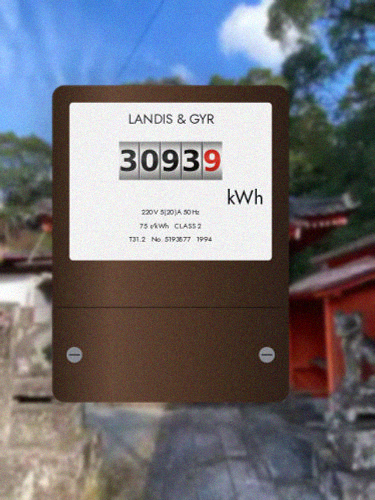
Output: 3093.9 kWh
